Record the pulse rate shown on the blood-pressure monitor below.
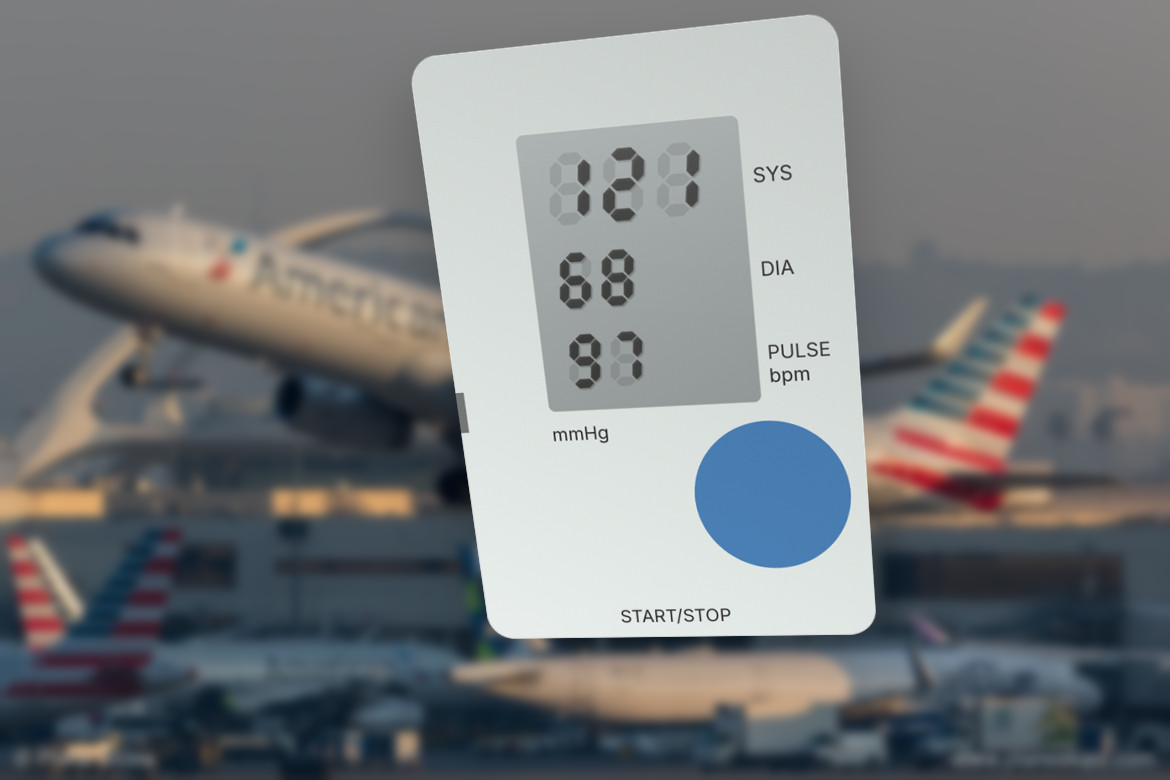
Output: 97 bpm
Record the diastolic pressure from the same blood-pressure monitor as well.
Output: 68 mmHg
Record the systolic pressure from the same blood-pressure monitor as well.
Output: 121 mmHg
